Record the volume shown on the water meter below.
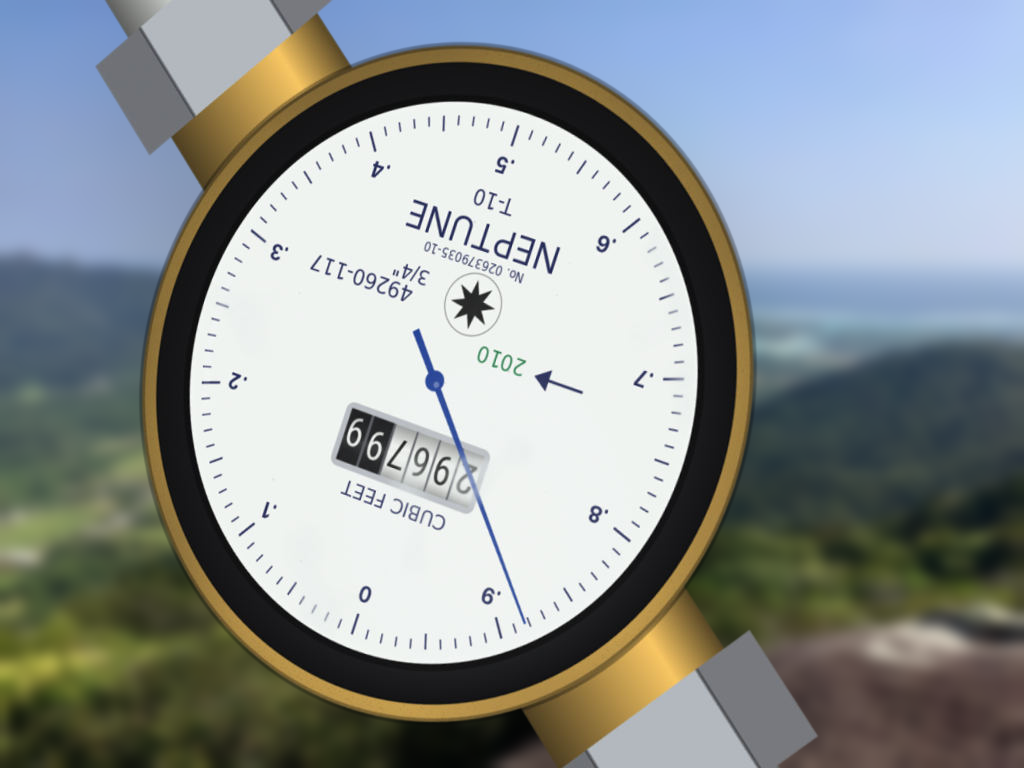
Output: 296798.88 ft³
